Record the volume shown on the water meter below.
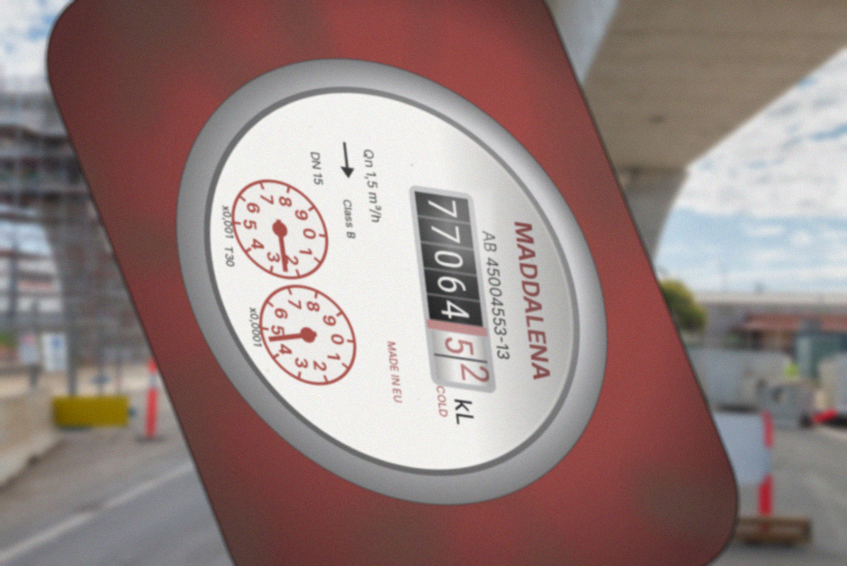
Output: 77064.5224 kL
